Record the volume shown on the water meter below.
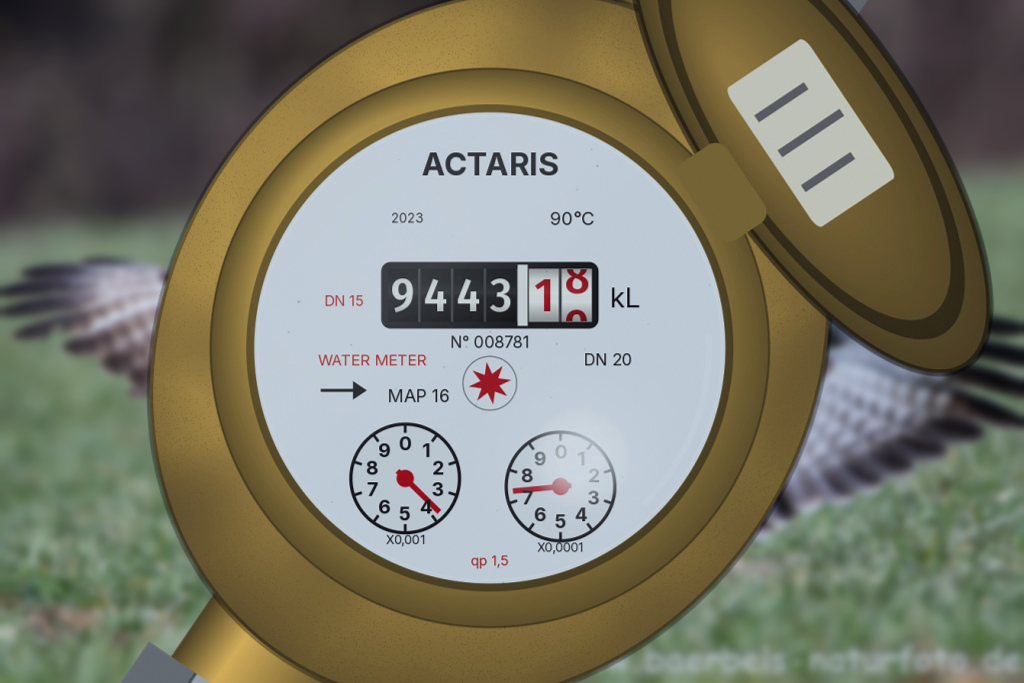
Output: 9443.1837 kL
